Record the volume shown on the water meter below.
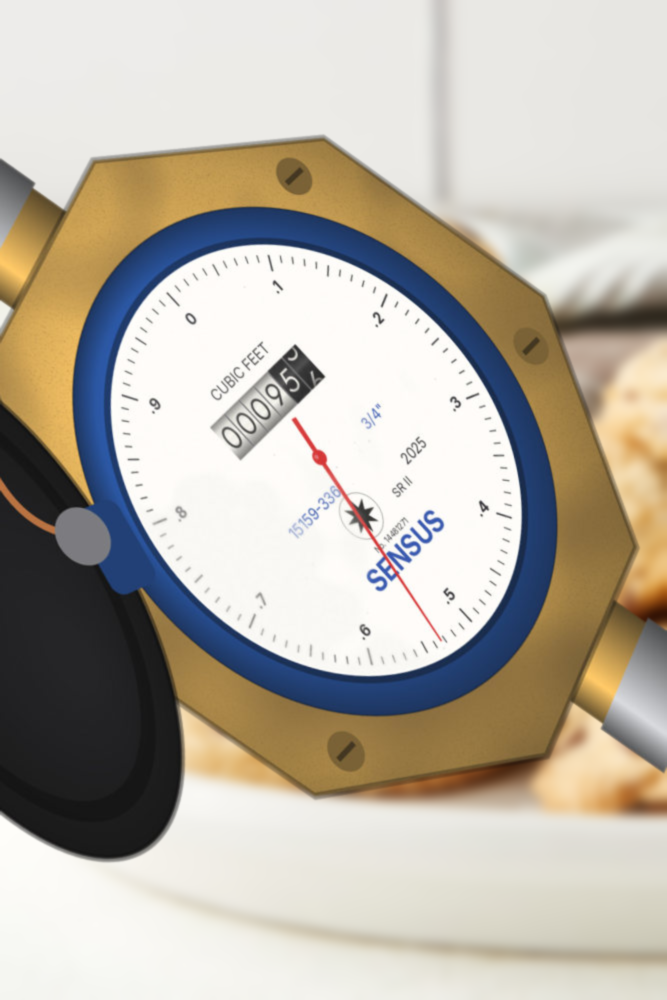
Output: 955.53 ft³
